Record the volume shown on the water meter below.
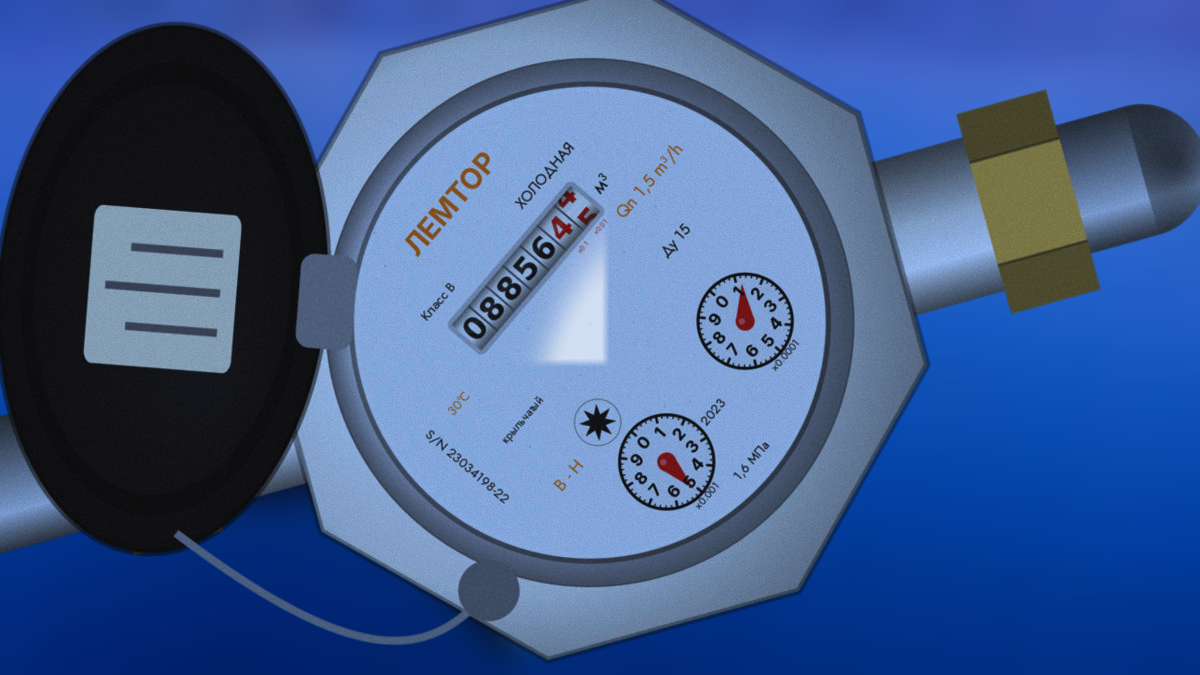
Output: 8856.4451 m³
